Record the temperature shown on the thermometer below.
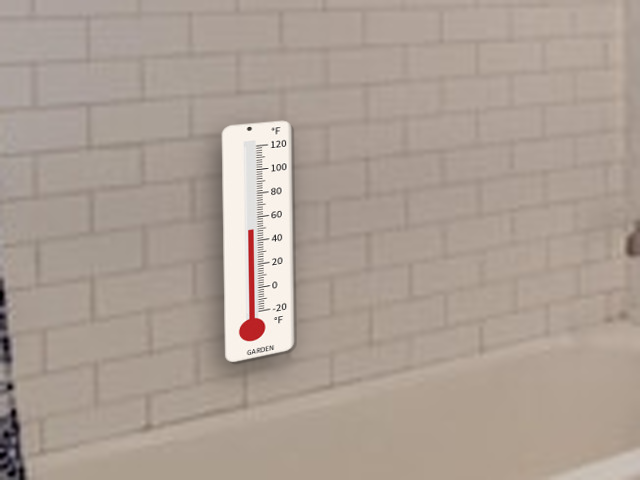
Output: 50 °F
